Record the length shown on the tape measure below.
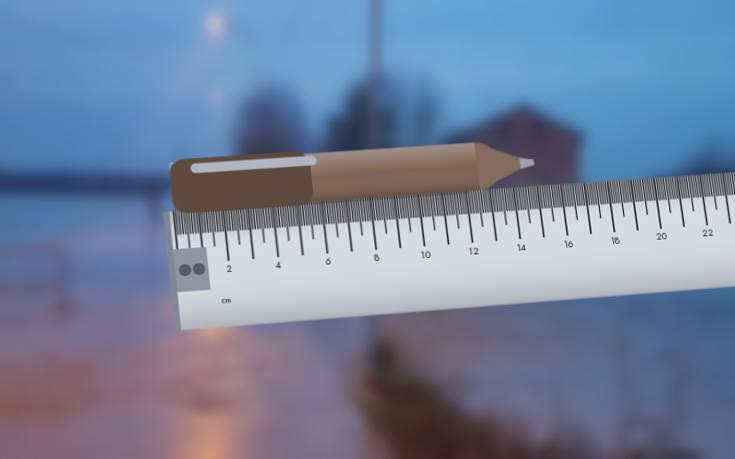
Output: 15 cm
